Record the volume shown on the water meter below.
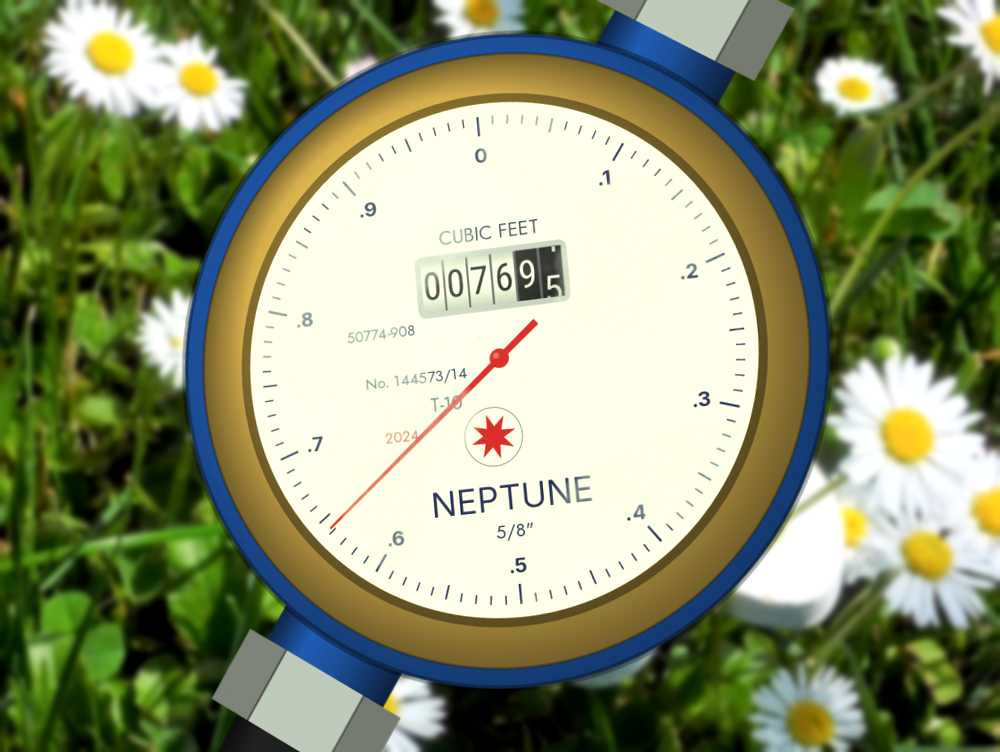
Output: 7694.64 ft³
